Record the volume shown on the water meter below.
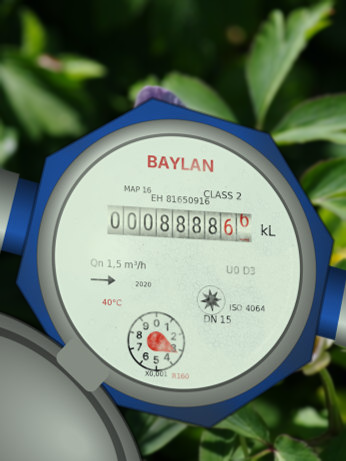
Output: 8888.663 kL
